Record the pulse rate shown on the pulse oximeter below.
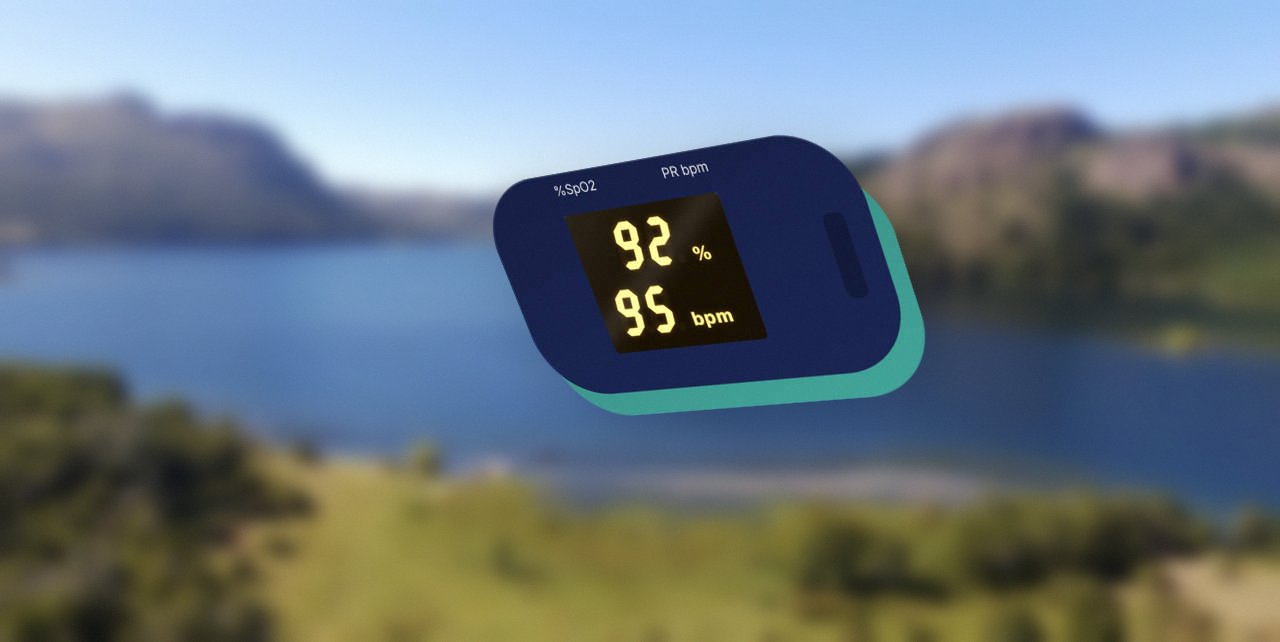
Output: 95 bpm
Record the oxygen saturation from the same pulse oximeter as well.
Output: 92 %
